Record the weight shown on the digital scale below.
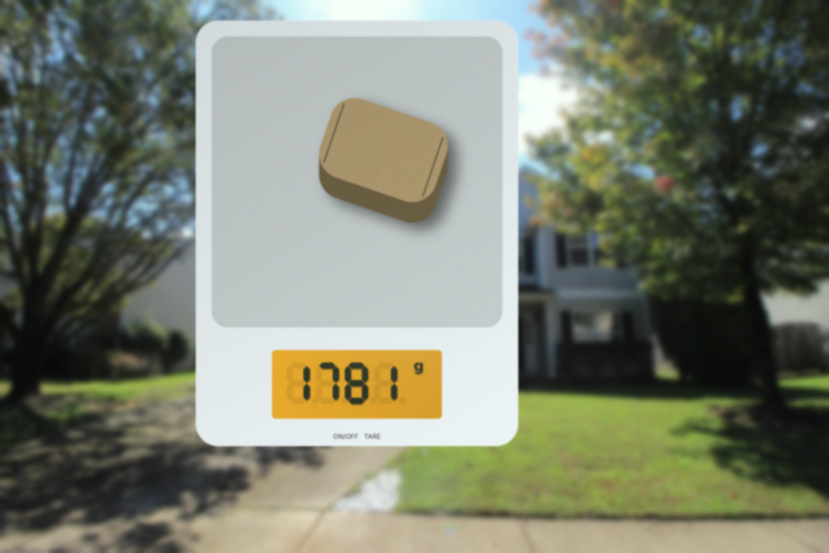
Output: 1781 g
